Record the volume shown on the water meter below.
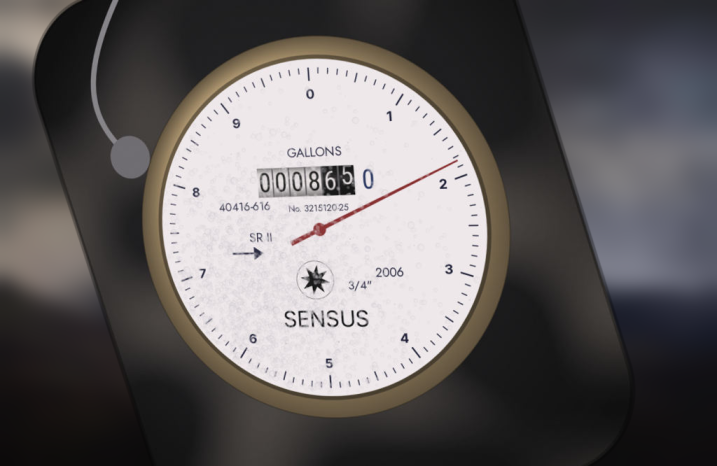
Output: 8651.8 gal
